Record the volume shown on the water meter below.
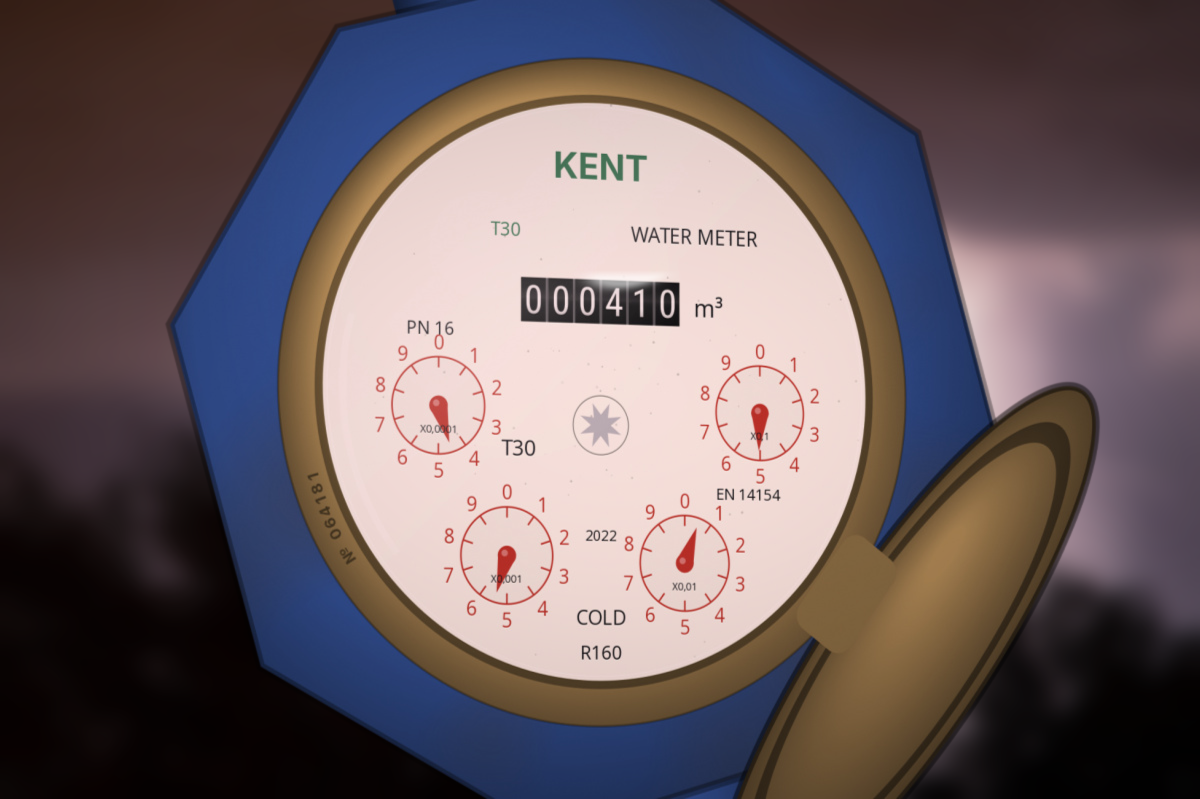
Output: 410.5054 m³
